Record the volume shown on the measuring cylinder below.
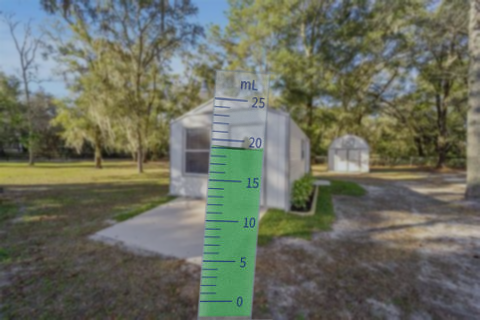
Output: 19 mL
